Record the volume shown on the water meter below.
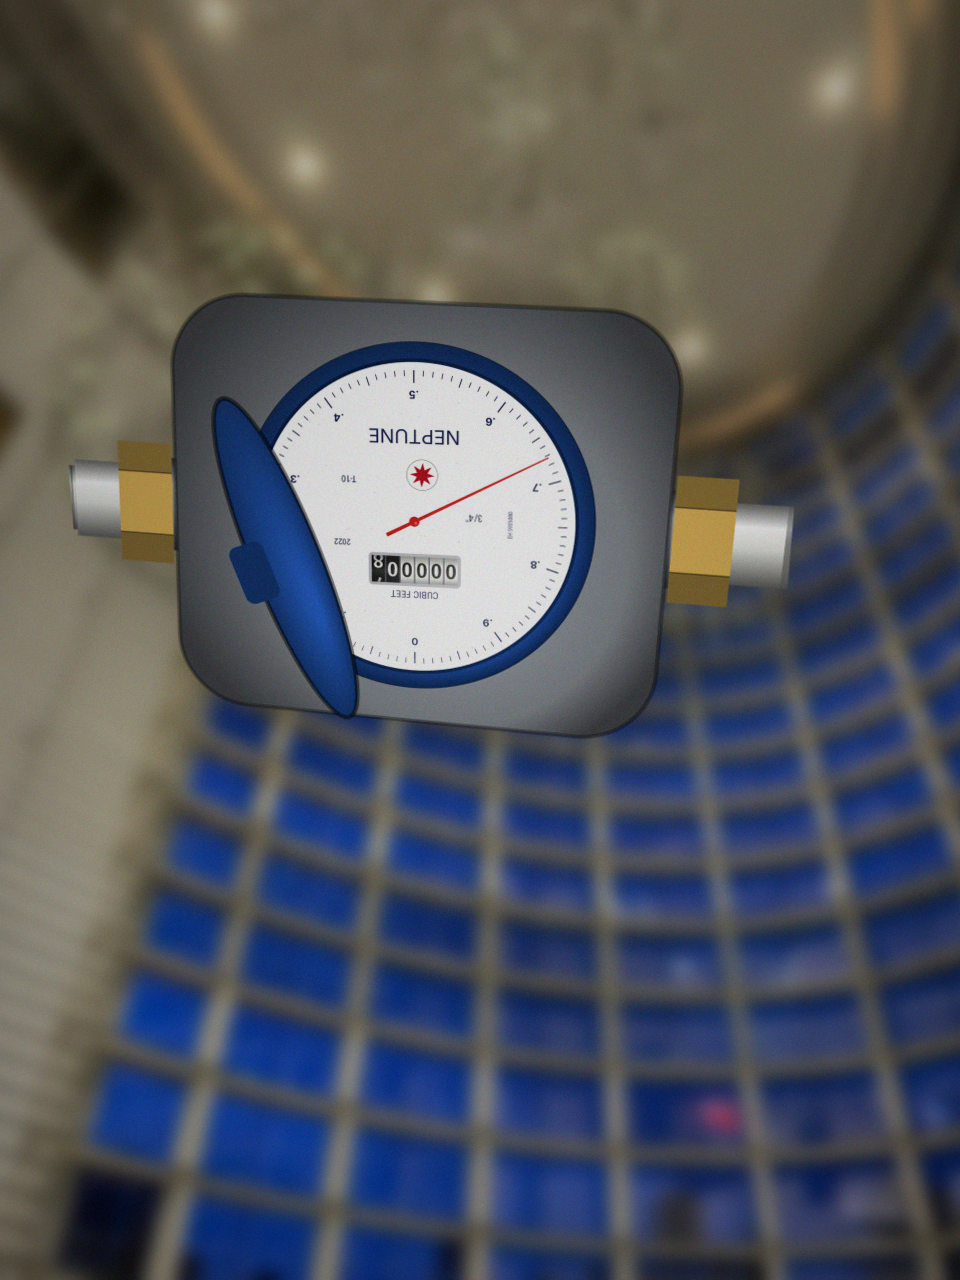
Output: 7.67 ft³
